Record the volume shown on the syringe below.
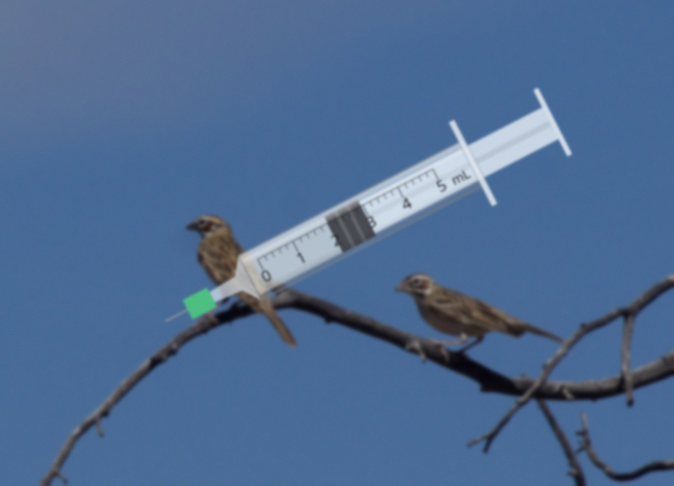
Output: 2 mL
